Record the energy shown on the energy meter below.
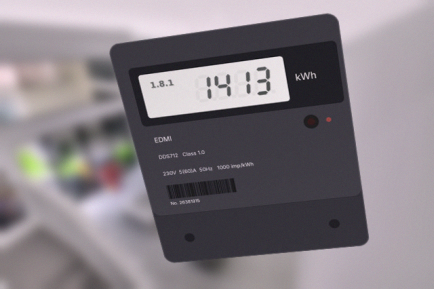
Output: 1413 kWh
